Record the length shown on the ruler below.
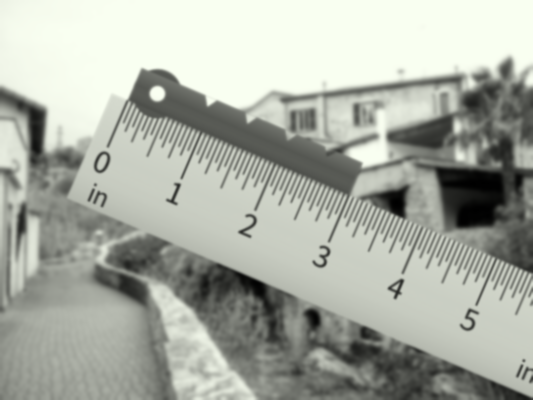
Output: 3 in
